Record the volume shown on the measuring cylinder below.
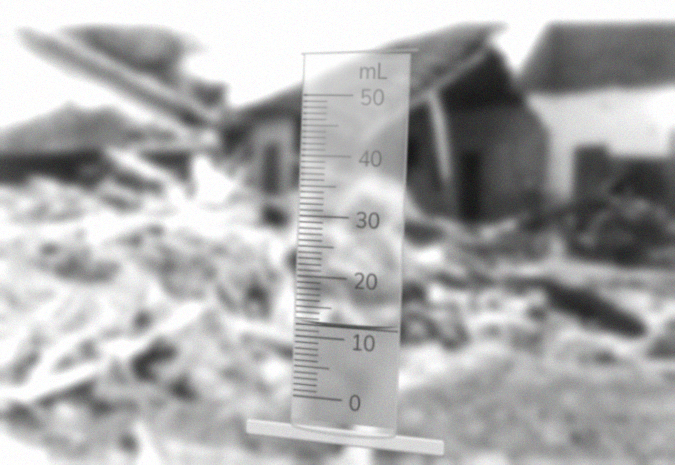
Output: 12 mL
